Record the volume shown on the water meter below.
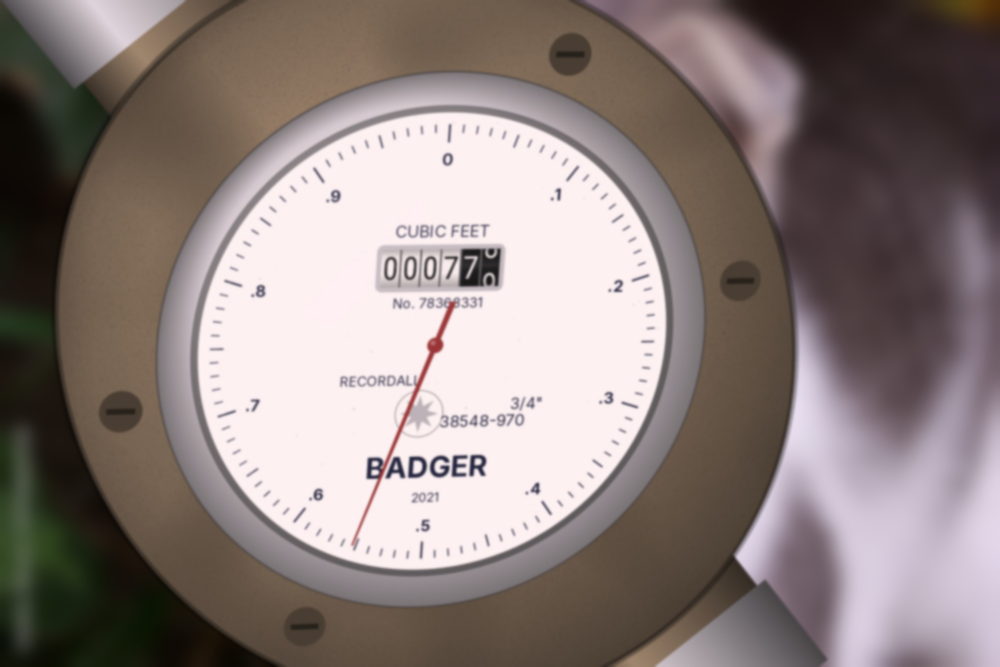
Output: 778.55 ft³
